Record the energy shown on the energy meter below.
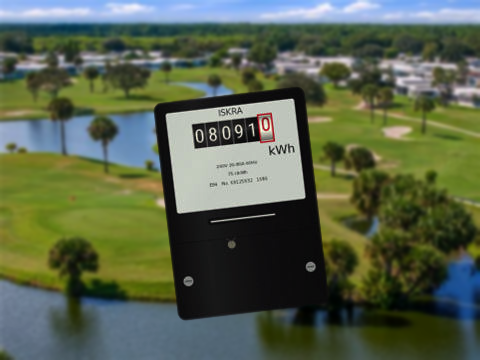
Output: 8091.0 kWh
